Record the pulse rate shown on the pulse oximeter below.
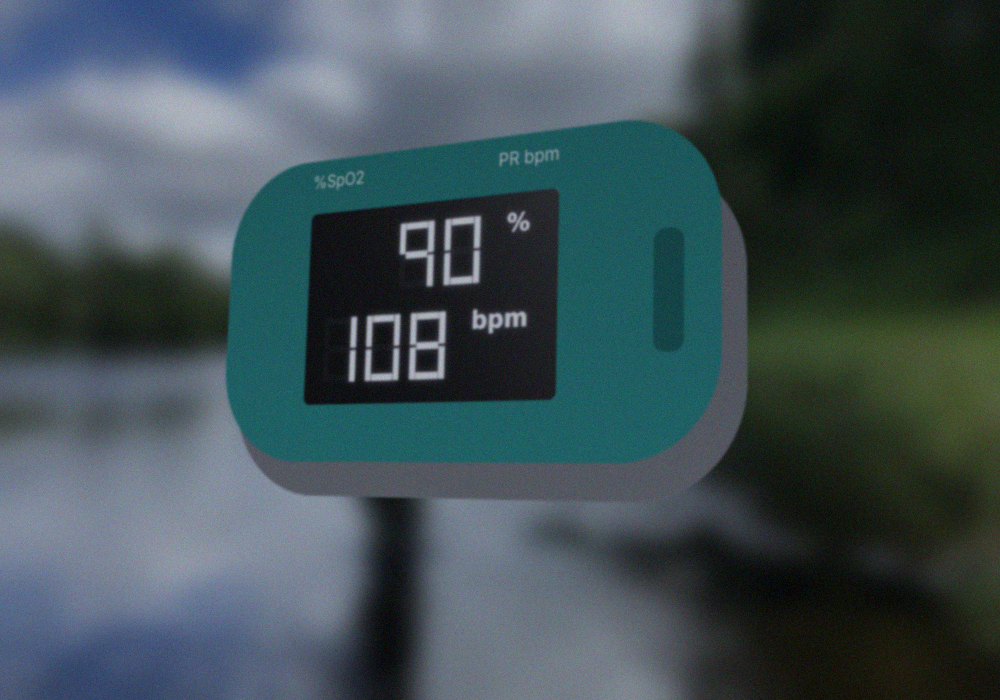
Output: 108 bpm
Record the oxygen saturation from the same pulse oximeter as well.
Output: 90 %
